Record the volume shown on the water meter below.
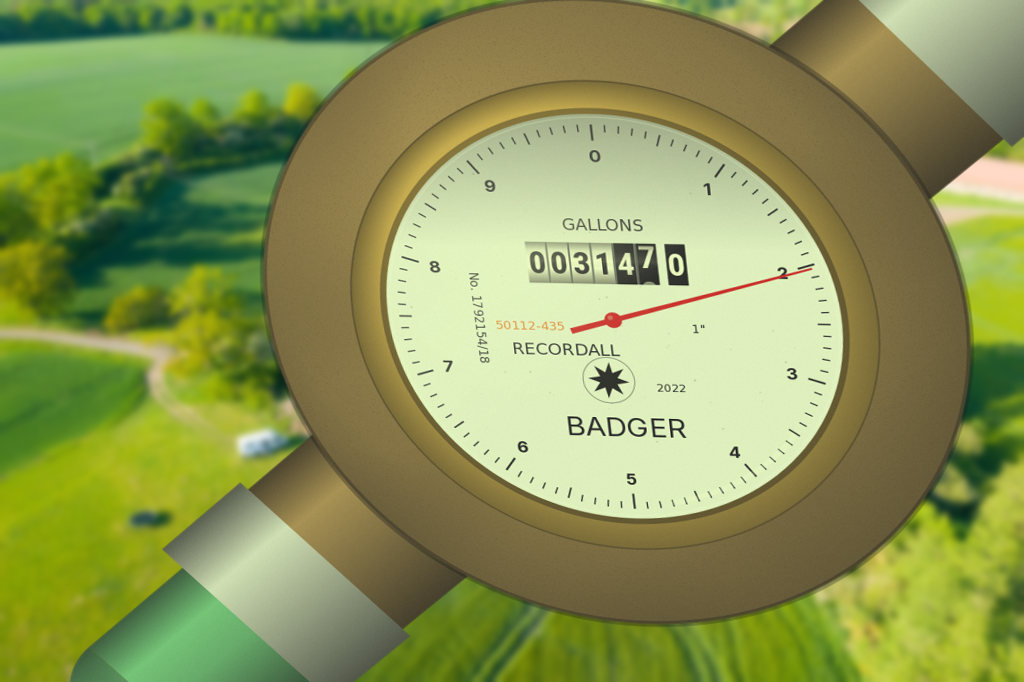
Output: 31472.0 gal
